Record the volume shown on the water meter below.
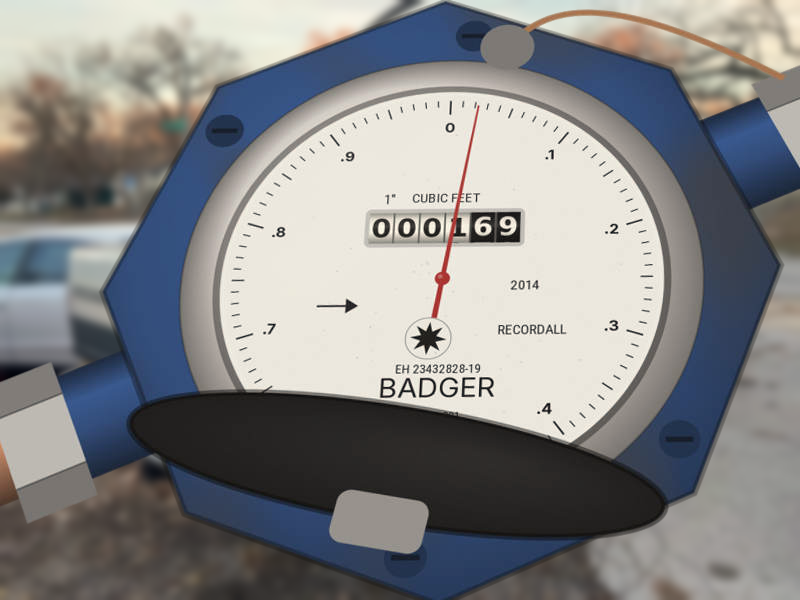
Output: 169.02 ft³
